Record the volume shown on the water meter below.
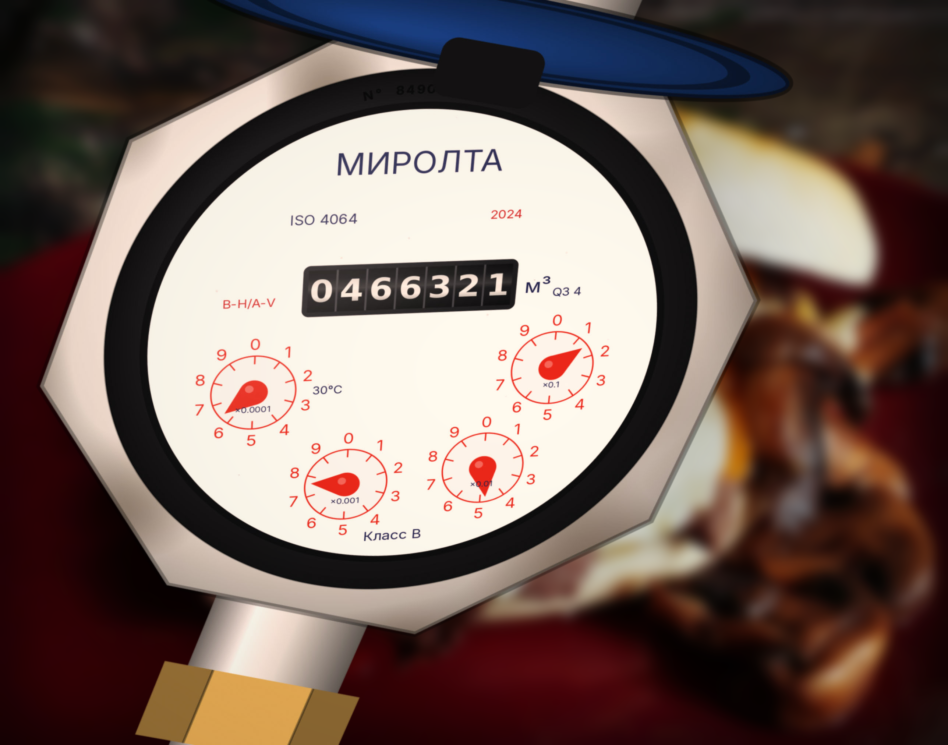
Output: 466321.1476 m³
